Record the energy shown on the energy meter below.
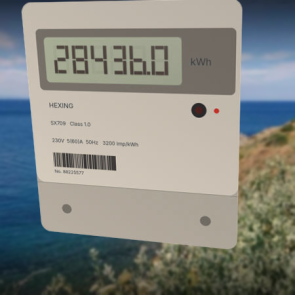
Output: 28436.0 kWh
